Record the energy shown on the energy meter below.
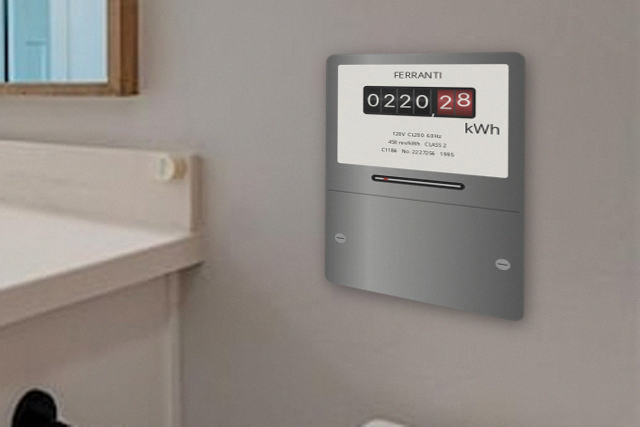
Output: 220.28 kWh
